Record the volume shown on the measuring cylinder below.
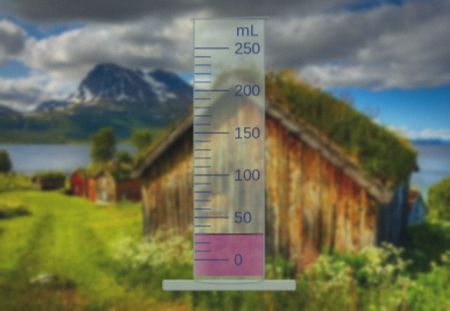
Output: 30 mL
